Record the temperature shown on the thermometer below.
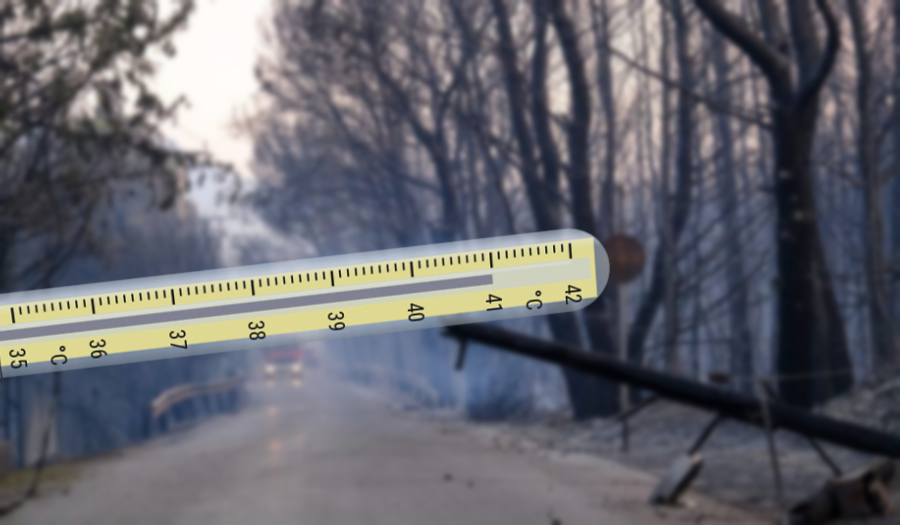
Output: 41 °C
